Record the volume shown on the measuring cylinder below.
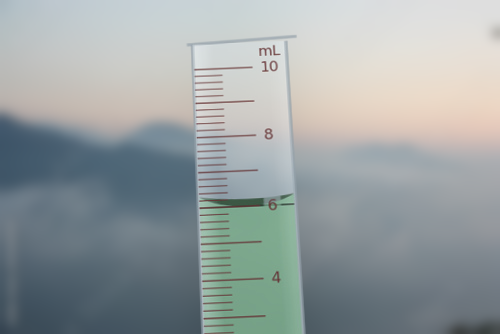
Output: 6 mL
